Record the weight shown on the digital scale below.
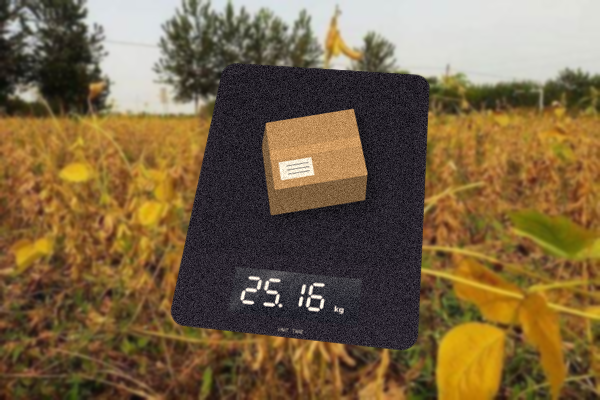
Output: 25.16 kg
